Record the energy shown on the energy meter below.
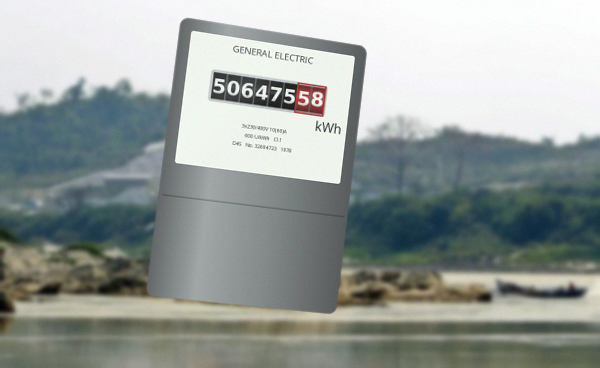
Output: 506475.58 kWh
